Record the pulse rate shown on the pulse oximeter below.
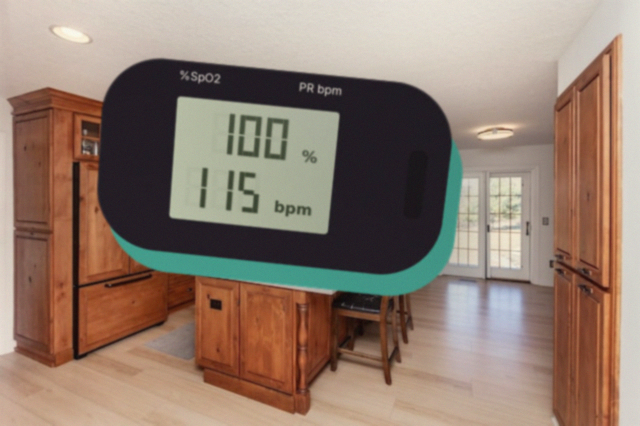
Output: 115 bpm
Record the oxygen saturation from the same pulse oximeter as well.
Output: 100 %
